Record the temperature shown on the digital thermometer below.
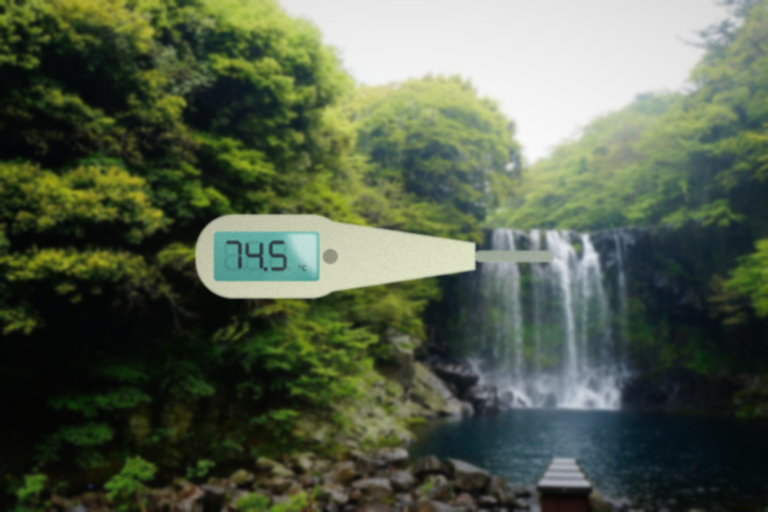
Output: 74.5 °C
